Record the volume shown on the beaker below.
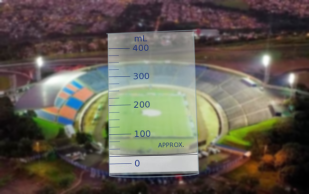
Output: 25 mL
